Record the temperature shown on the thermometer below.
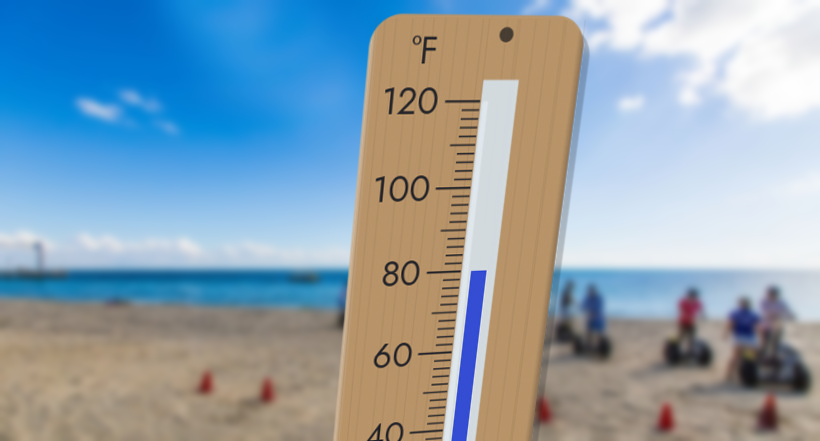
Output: 80 °F
